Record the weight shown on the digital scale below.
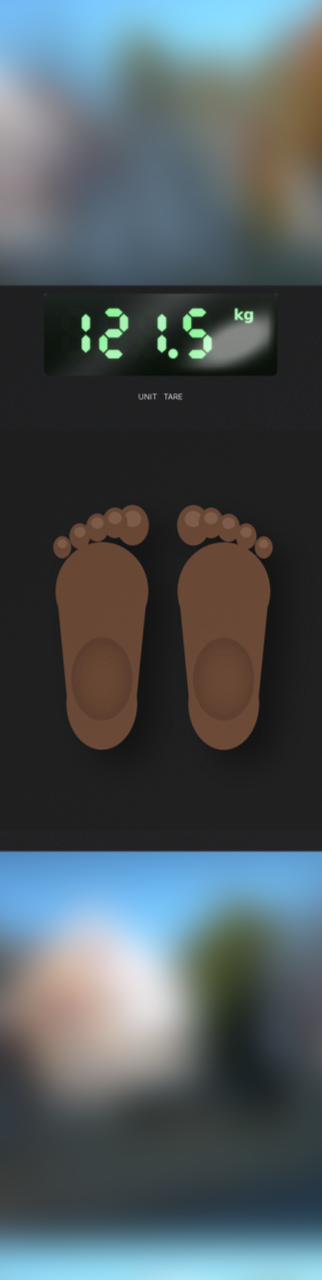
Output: 121.5 kg
